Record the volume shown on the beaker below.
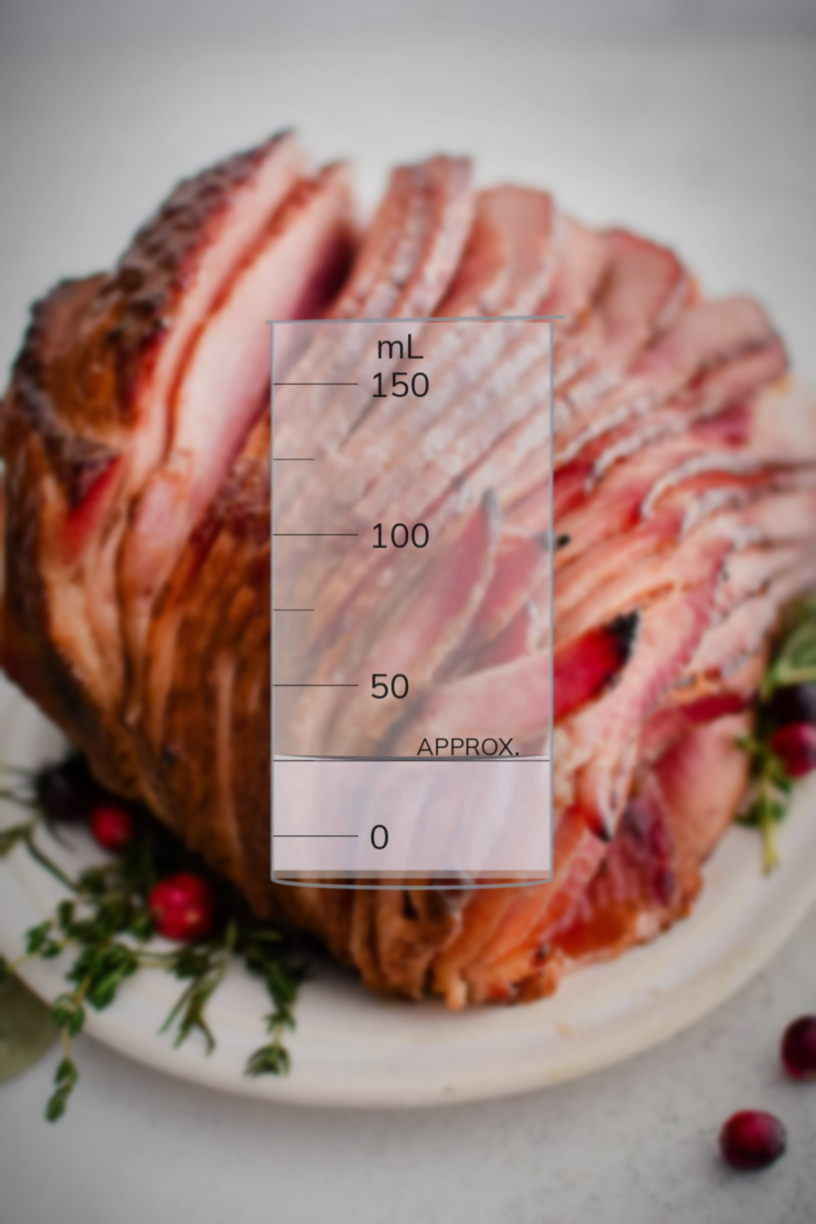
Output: 25 mL
